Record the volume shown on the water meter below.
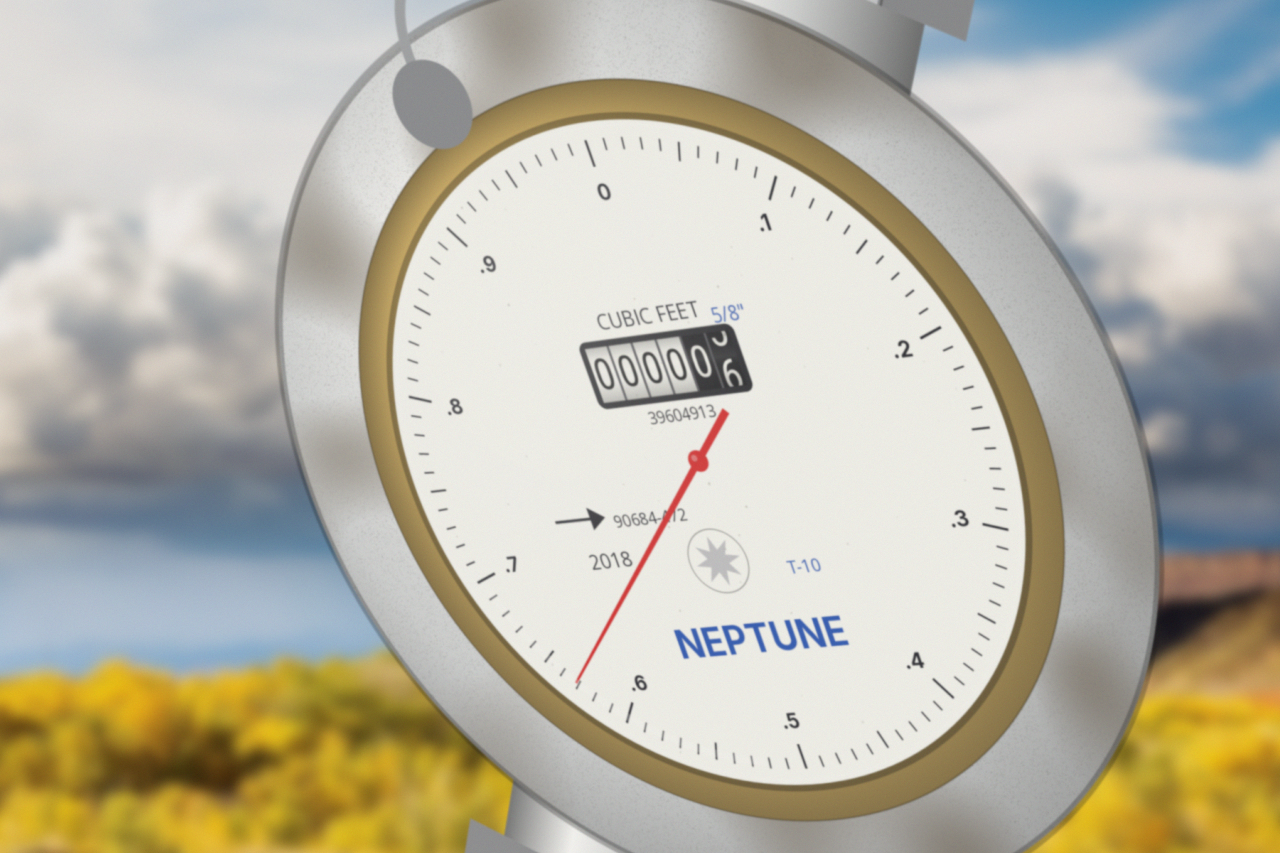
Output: 5.63 ft³
